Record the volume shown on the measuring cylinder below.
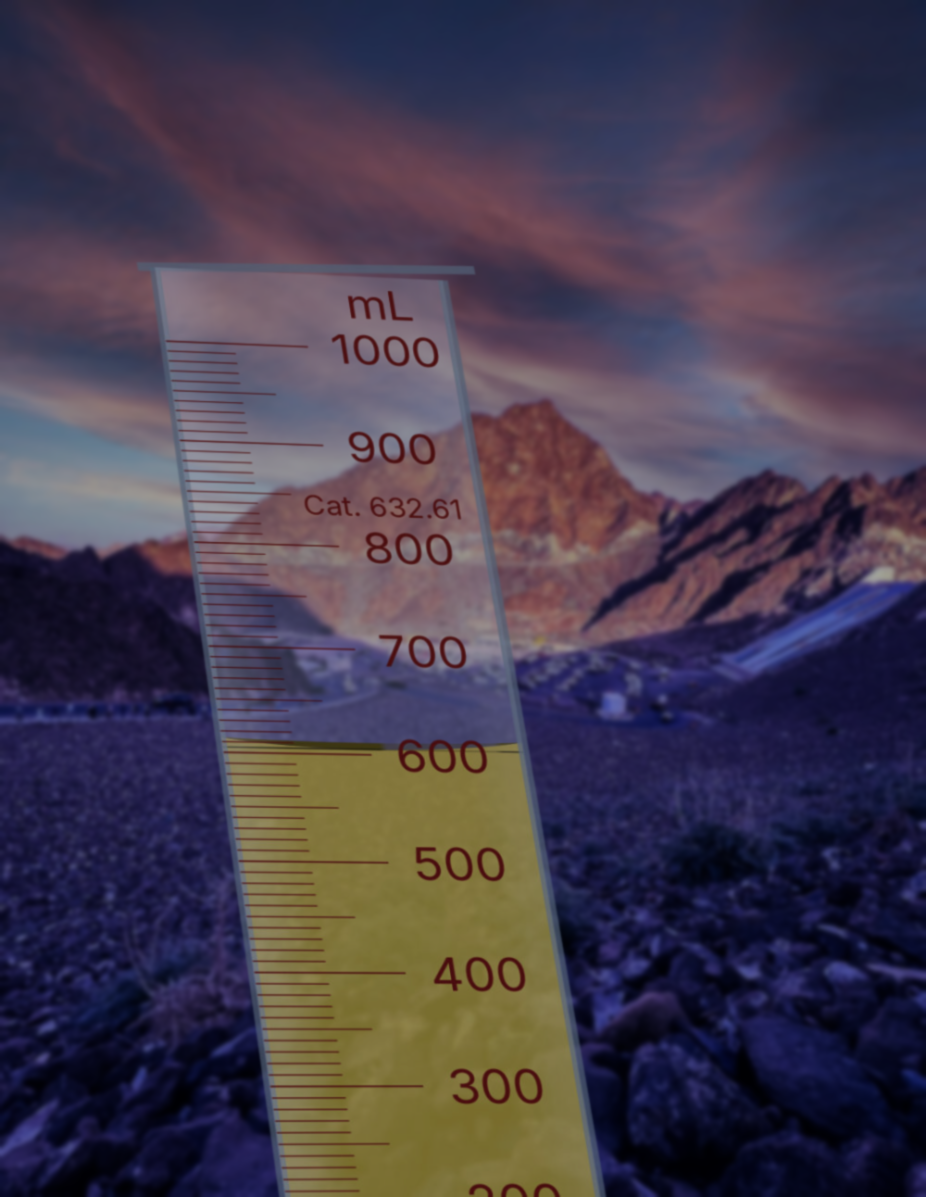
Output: 605 mL
